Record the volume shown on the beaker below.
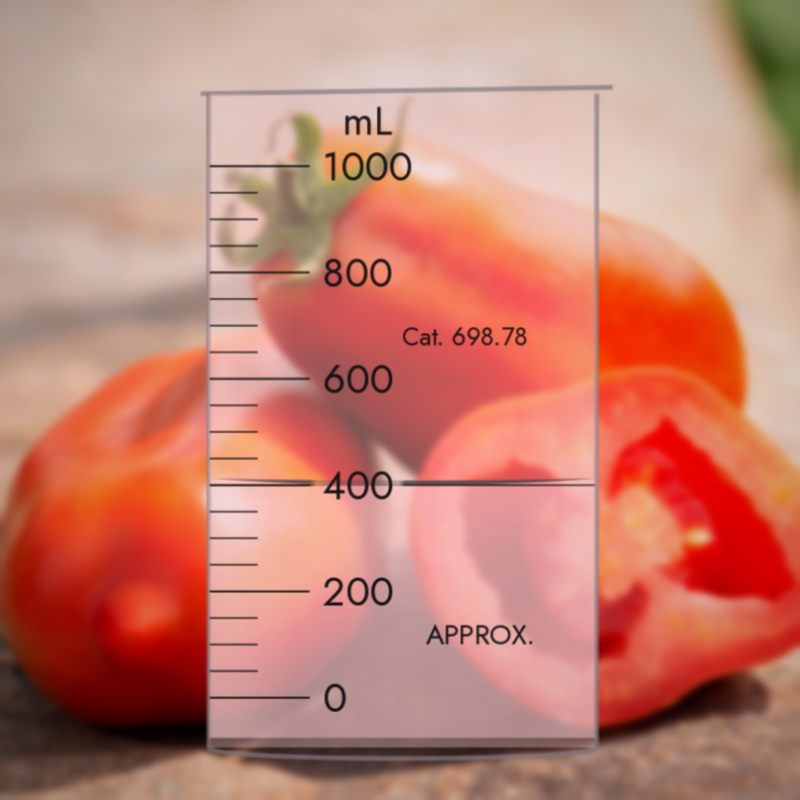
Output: 400 mL
